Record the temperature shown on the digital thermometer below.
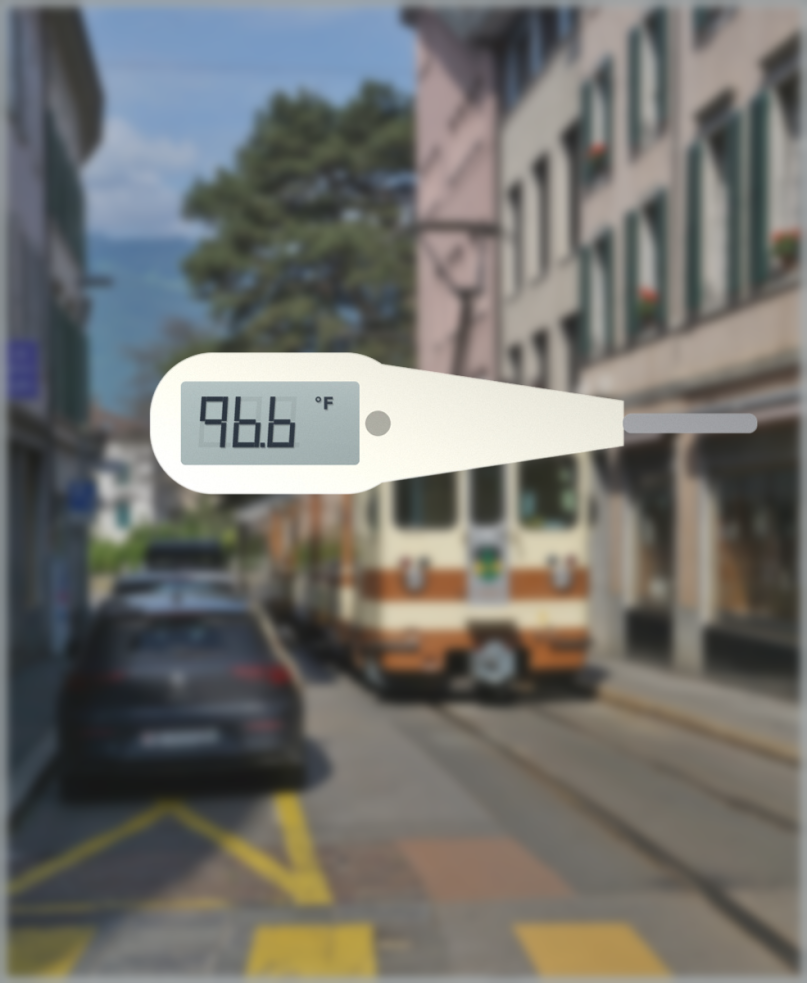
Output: 96.6 °F
